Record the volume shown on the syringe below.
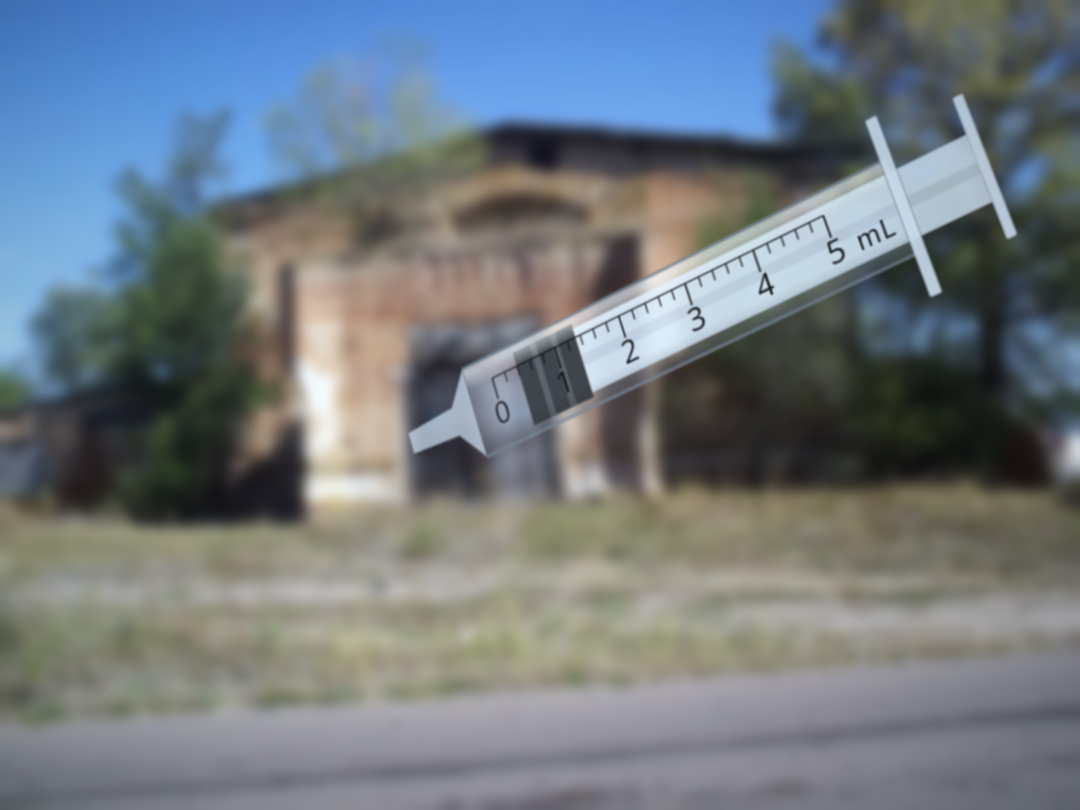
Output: 0.4 mL
